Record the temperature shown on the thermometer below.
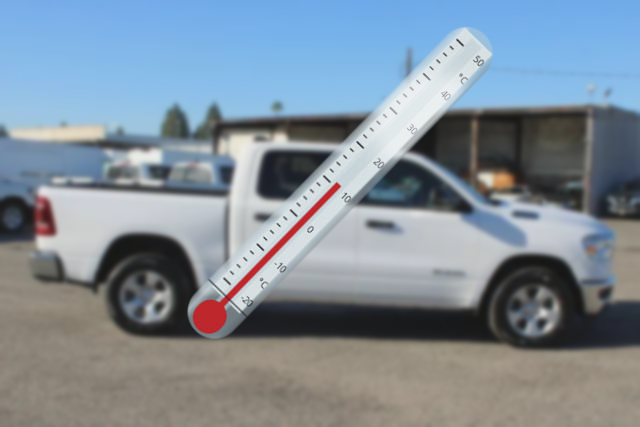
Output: 11 °C
